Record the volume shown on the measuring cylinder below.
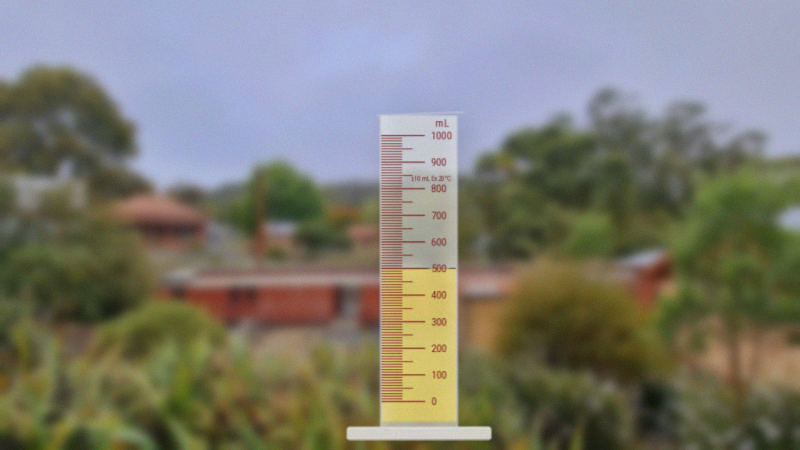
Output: 500 mL
